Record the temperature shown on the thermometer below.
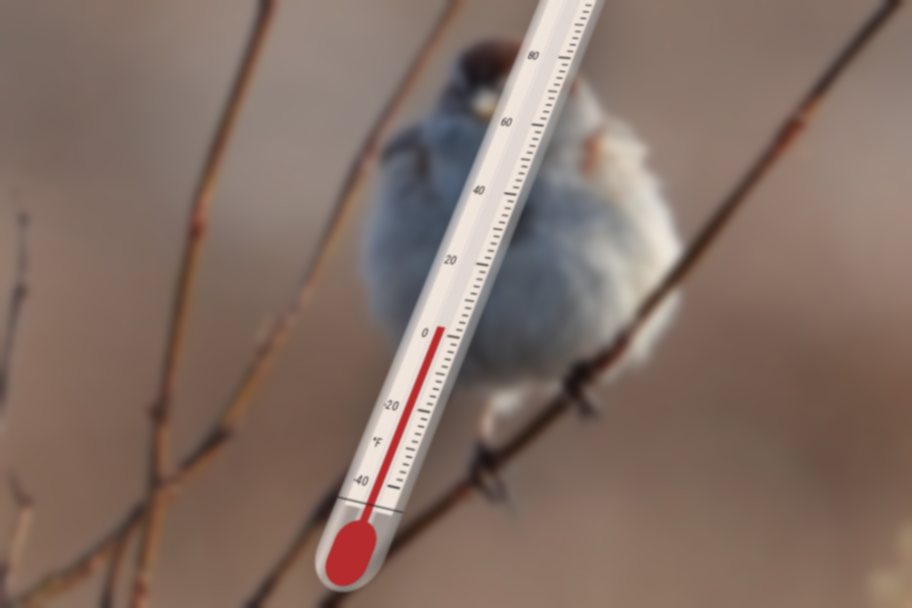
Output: 2 °F
